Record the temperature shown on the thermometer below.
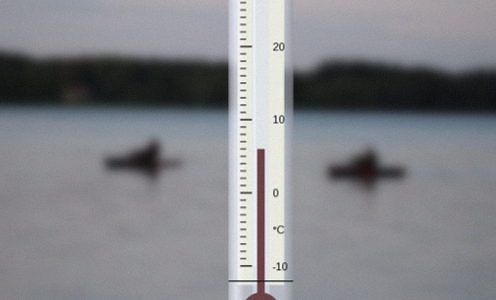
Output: 6 °C
